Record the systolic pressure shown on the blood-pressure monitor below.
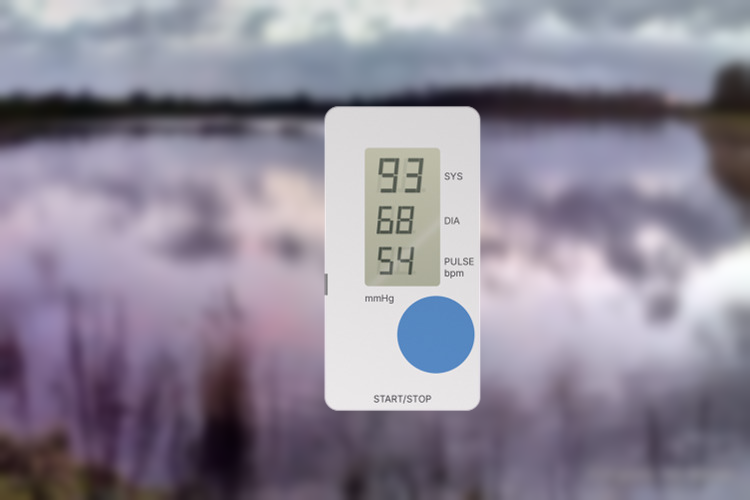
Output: 93 mmHg
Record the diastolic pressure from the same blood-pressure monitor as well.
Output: 68 mmHg
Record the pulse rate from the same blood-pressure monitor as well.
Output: 54 bpm
